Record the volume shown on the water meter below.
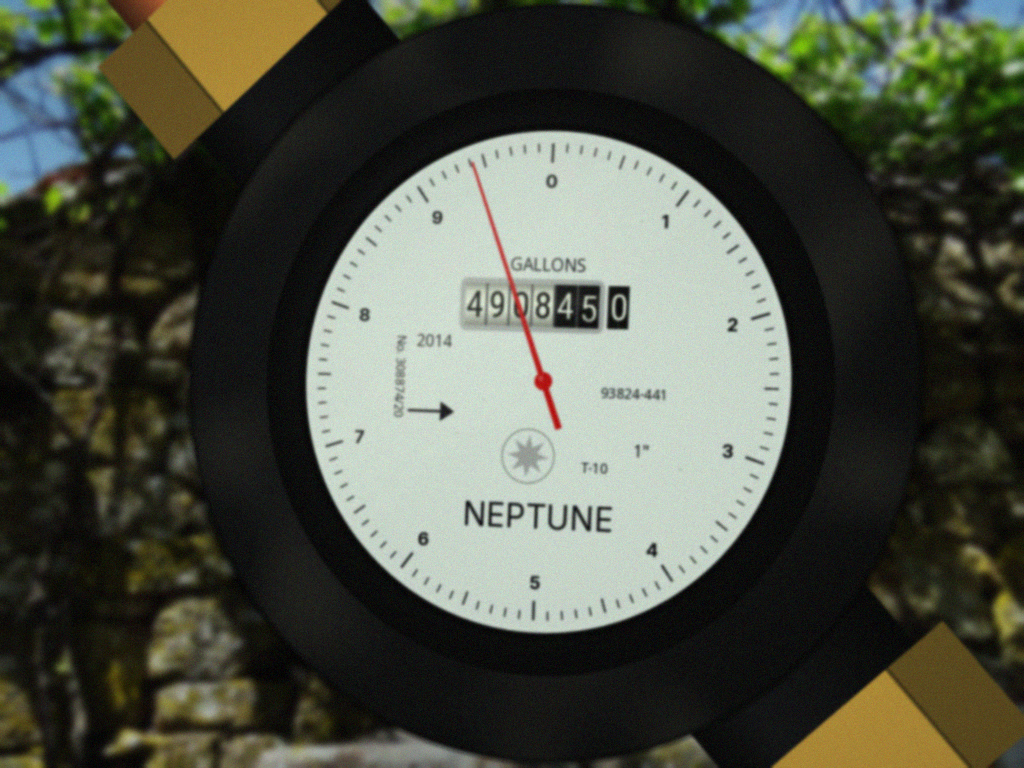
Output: 4908449.4 gal
